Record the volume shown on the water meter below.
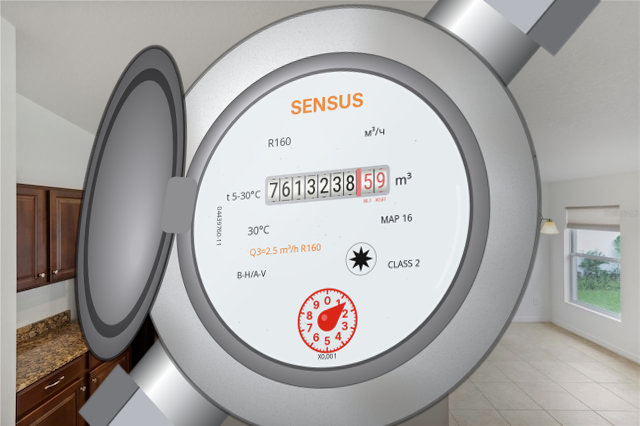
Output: 7613238.591 m³
